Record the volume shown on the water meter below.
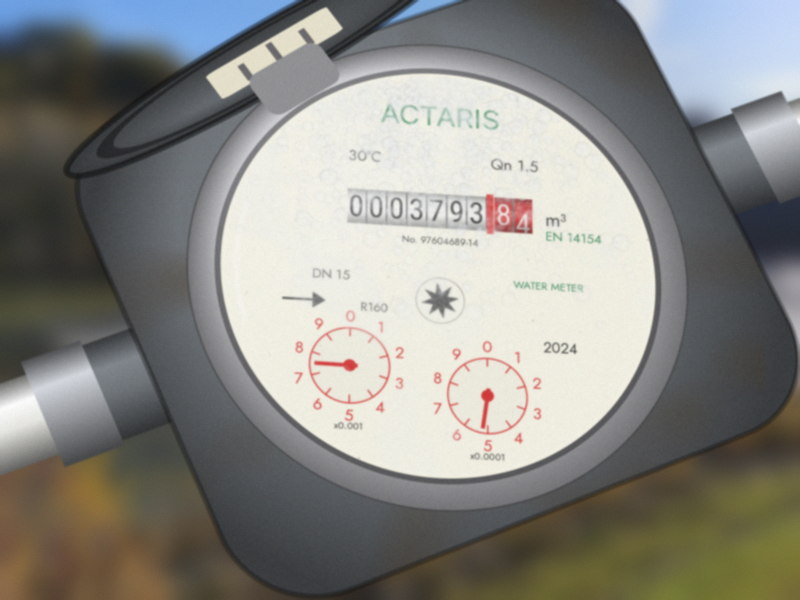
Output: 3793.8375 m³
